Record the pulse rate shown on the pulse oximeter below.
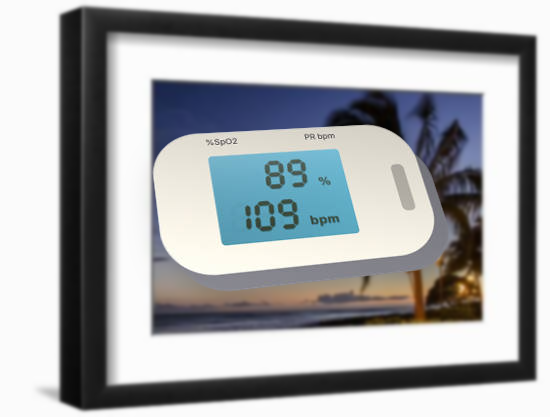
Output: 109 bpm
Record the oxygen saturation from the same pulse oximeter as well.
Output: 89 %
